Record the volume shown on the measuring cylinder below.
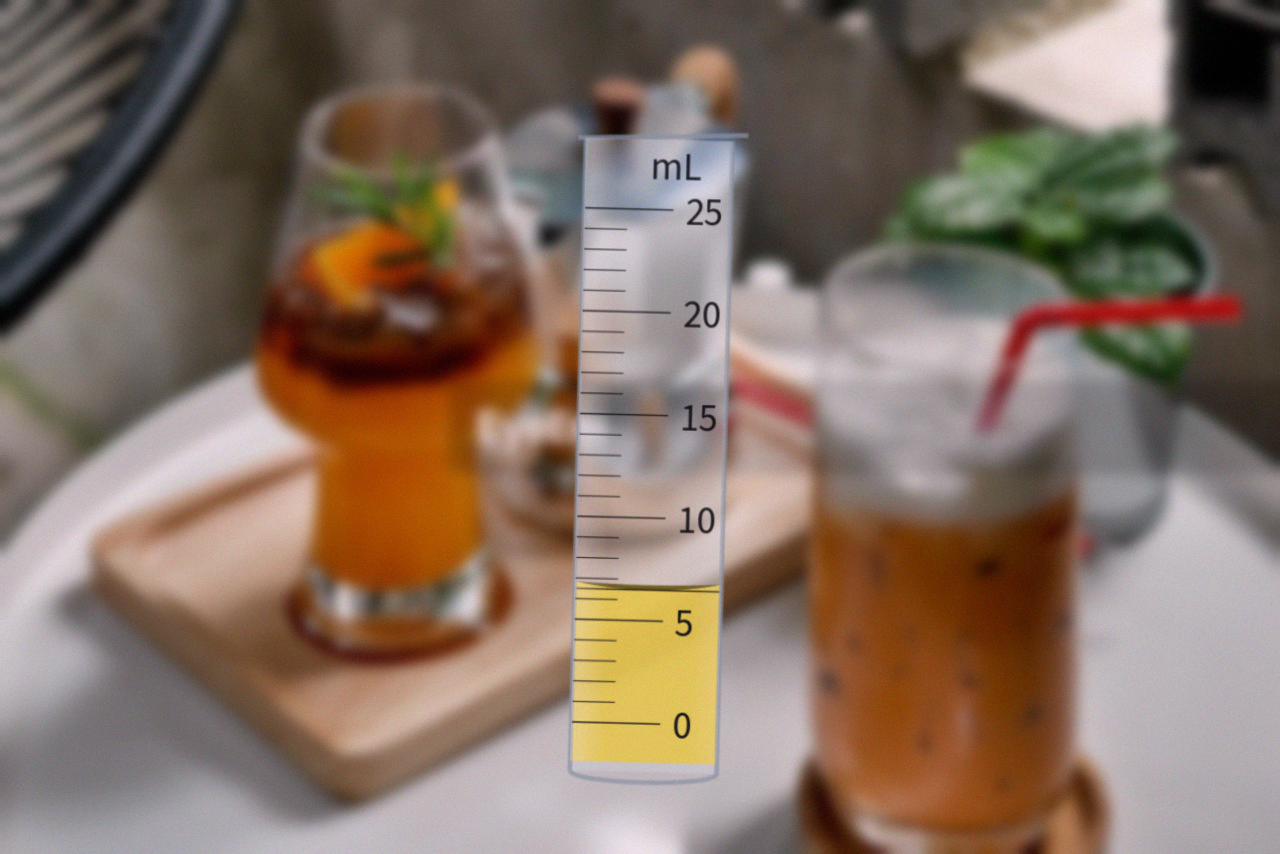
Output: 6.5 mL
